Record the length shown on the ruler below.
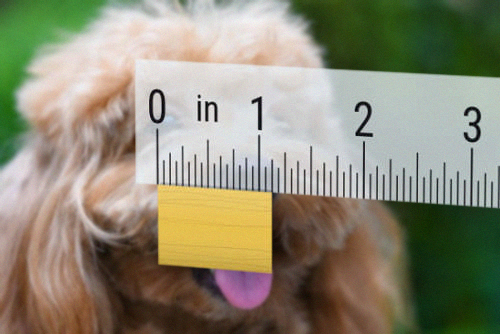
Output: 1.125 in
